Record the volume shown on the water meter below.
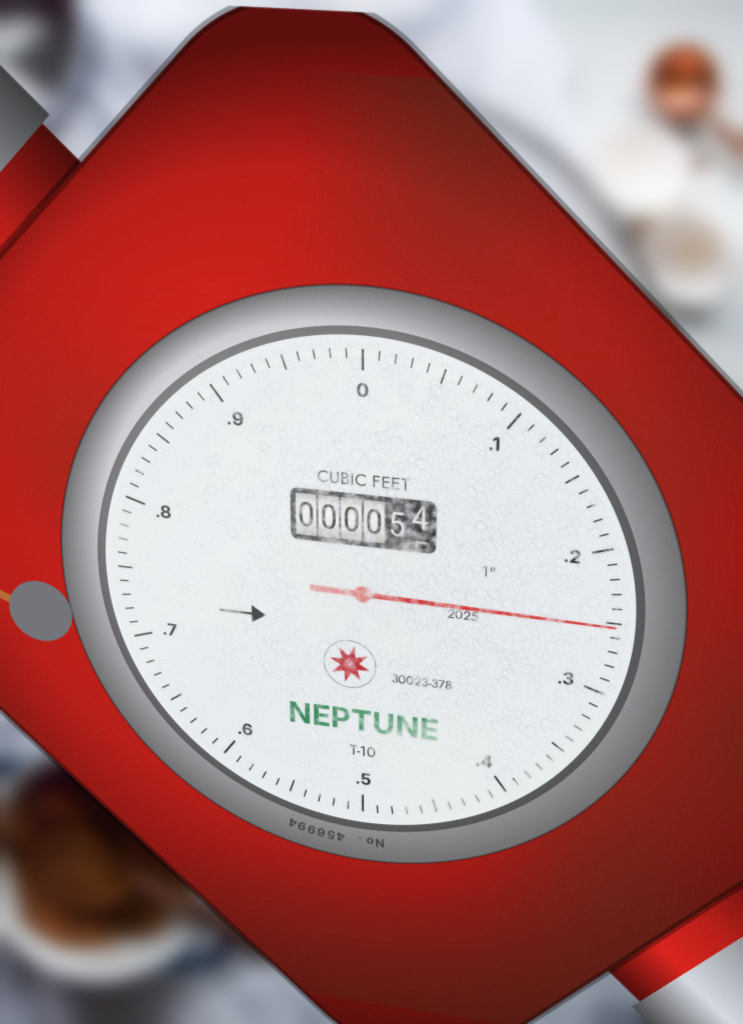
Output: 54.25 ft³
